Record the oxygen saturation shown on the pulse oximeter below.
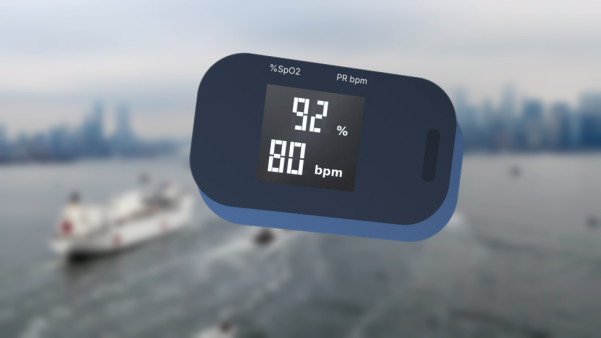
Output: 92 %
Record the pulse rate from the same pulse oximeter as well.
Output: 80 bpm
